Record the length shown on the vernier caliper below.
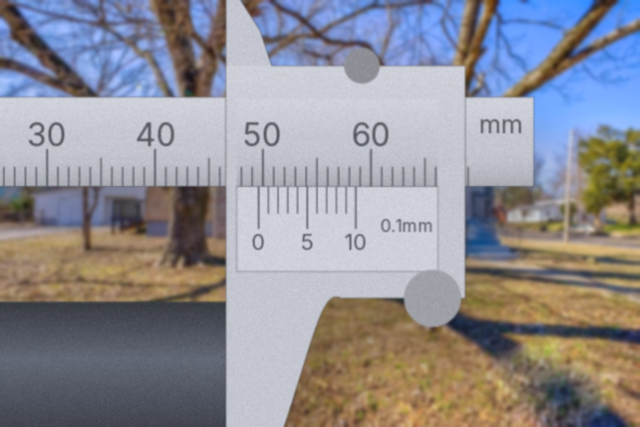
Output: 49.6 mm
